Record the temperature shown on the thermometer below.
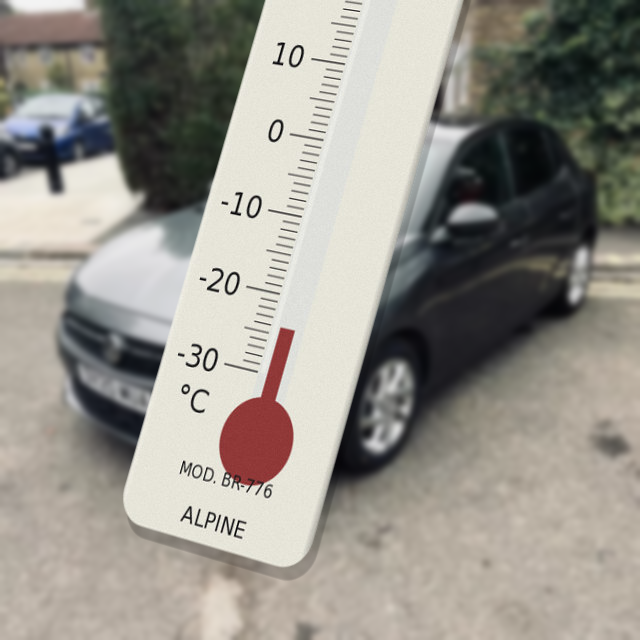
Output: -24 °C
